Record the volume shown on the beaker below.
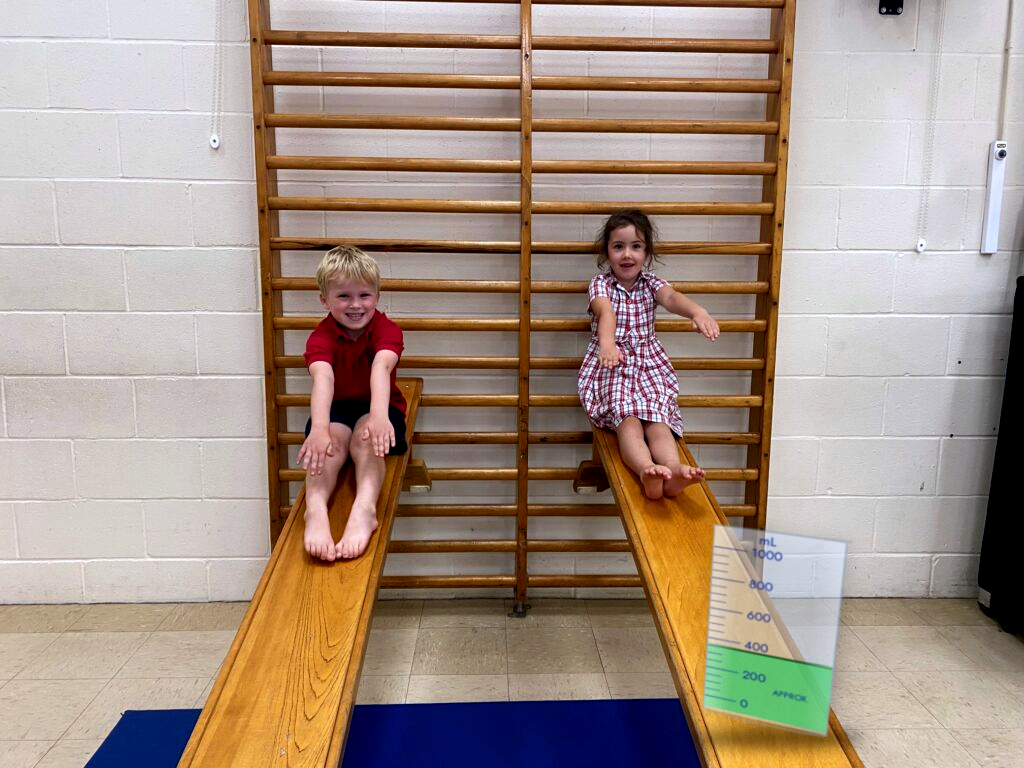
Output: 350 mL
